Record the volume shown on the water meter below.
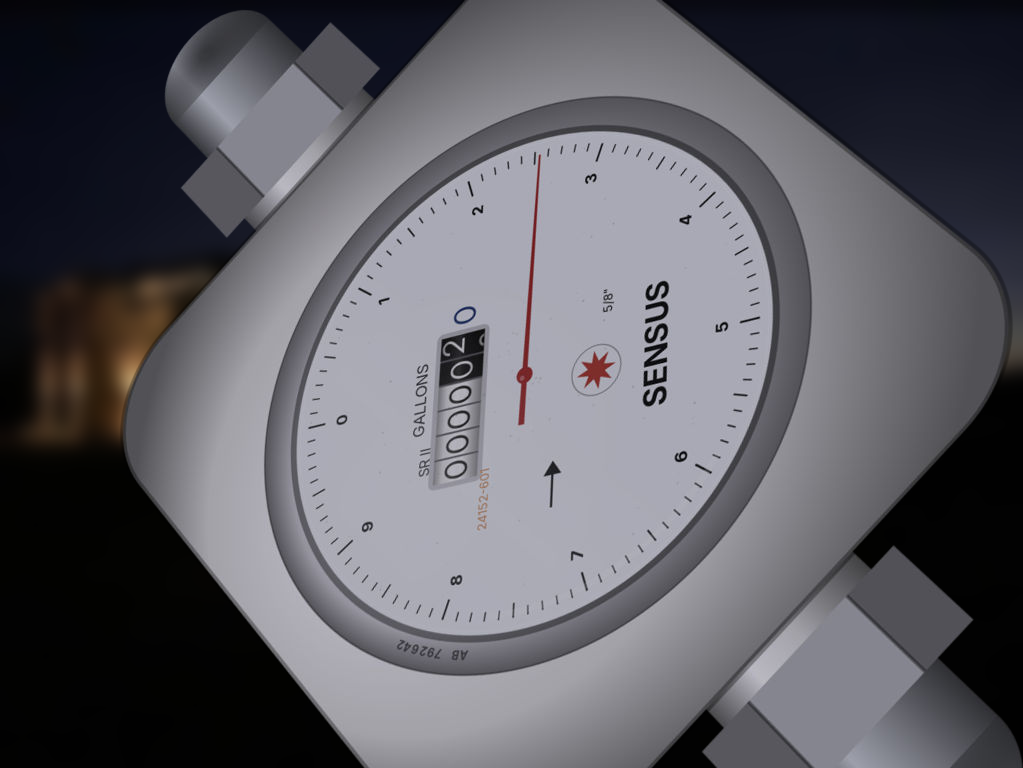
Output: 22.5 gal
